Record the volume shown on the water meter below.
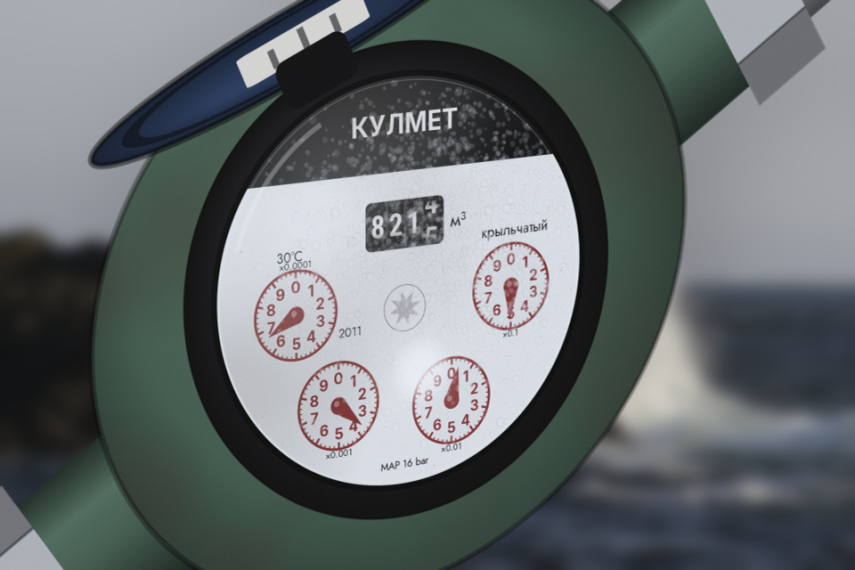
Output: 8214.5036 m³
